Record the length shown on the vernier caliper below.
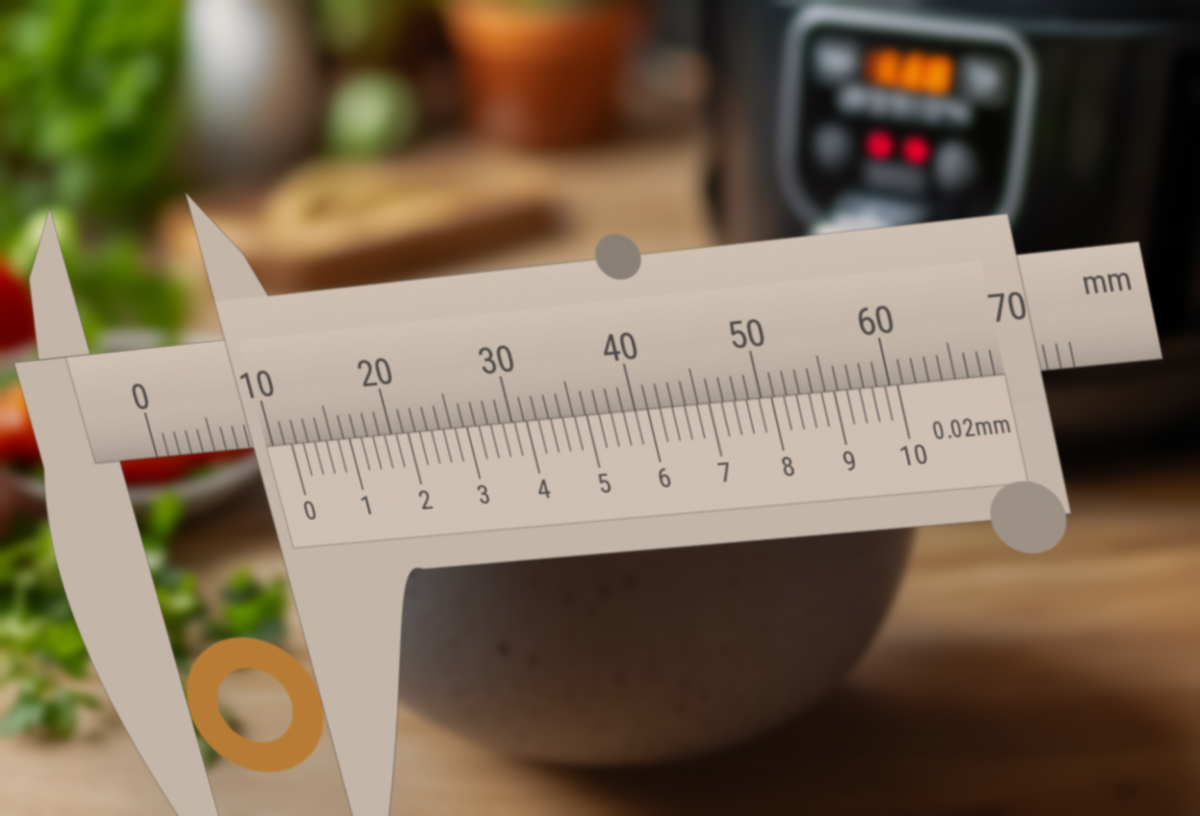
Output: 11.6 mm
